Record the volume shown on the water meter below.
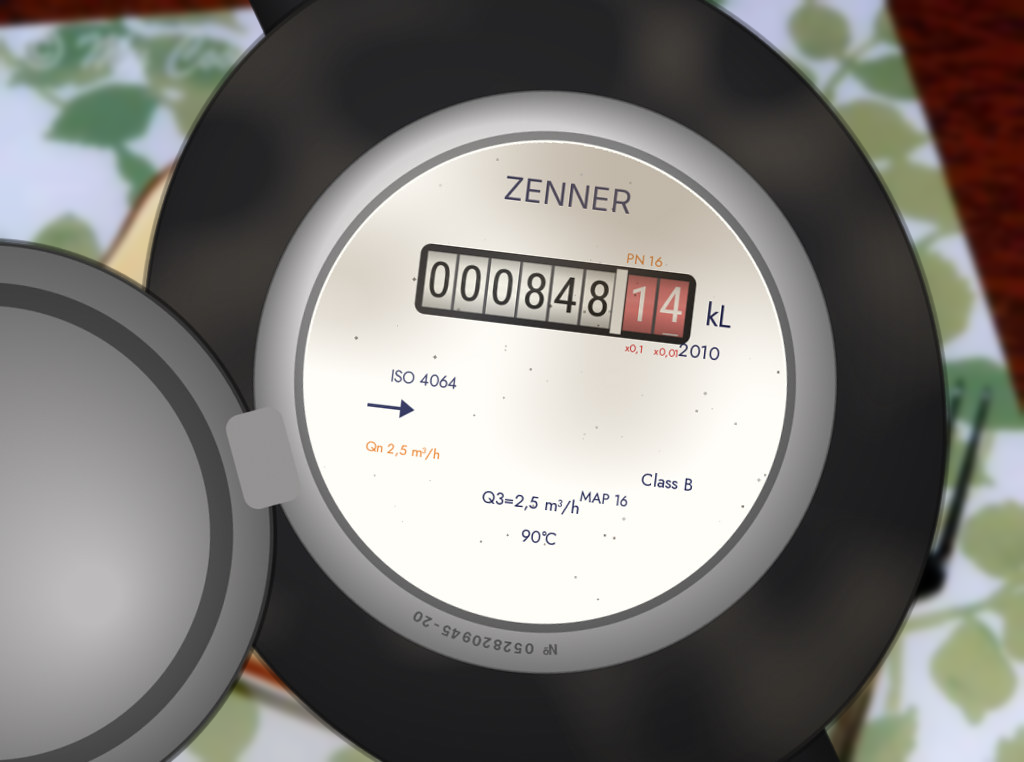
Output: 848.14 kL
